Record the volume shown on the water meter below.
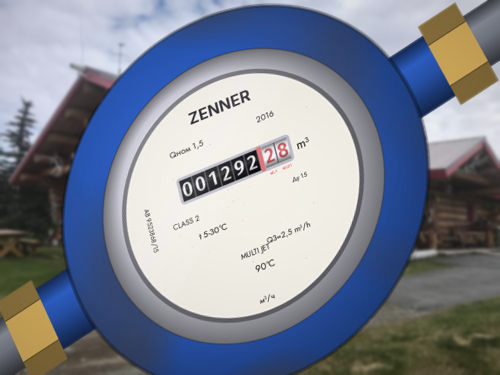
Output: 1292.28 m³
